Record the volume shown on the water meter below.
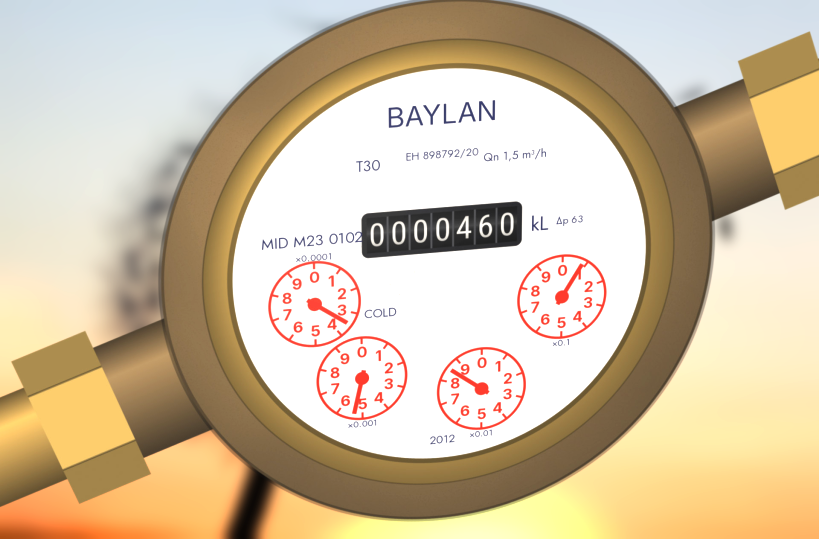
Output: 460.0853 kL
